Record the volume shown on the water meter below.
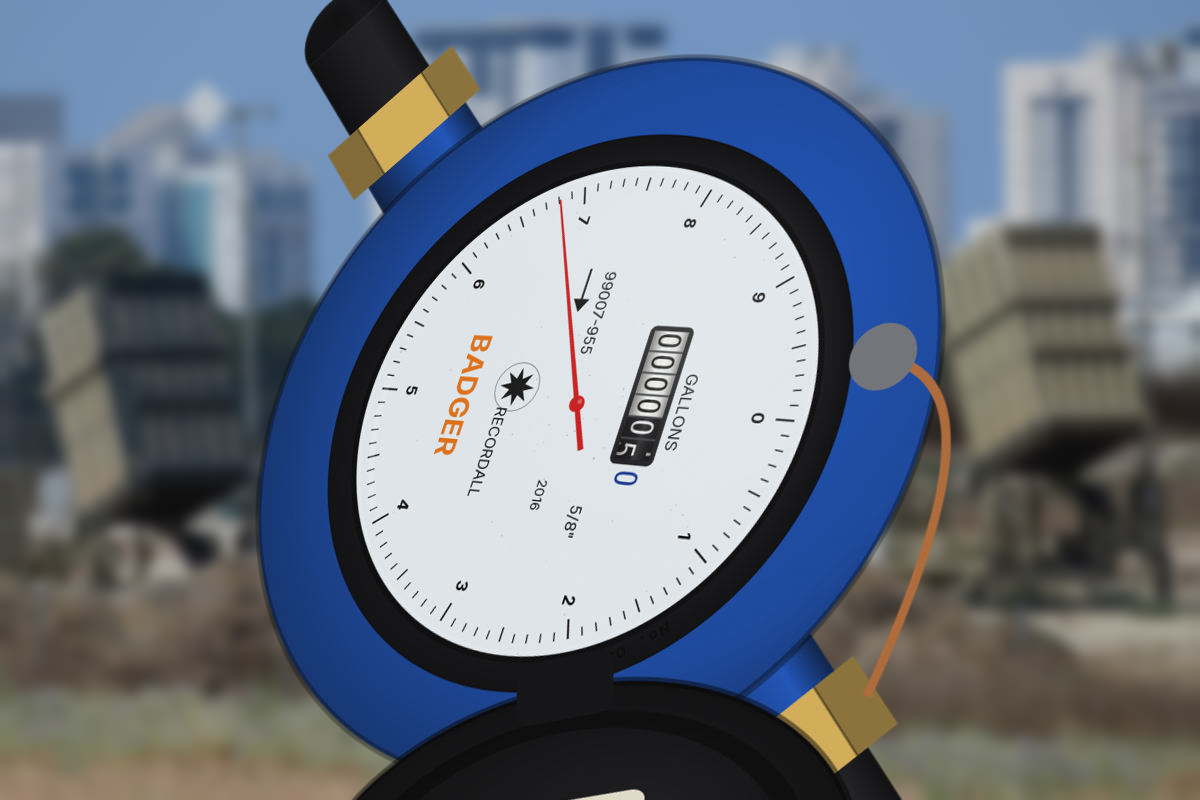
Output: 46.8 gal
